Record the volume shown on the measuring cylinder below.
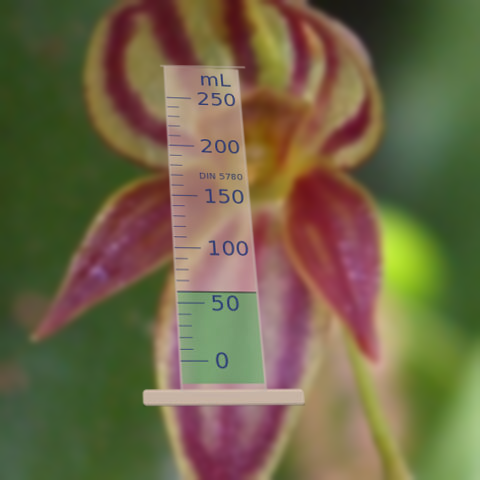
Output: 60 mL
